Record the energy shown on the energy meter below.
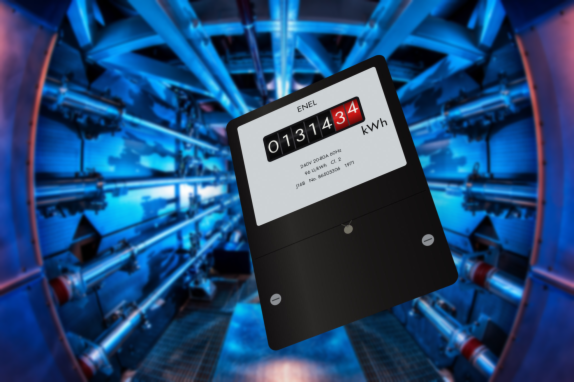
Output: 1314.34 kWh
